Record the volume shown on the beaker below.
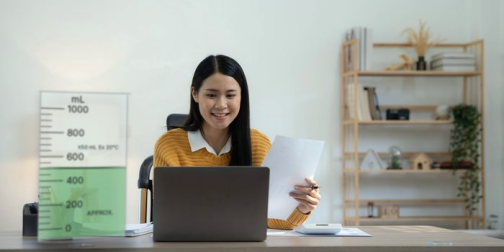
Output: 500 mL
